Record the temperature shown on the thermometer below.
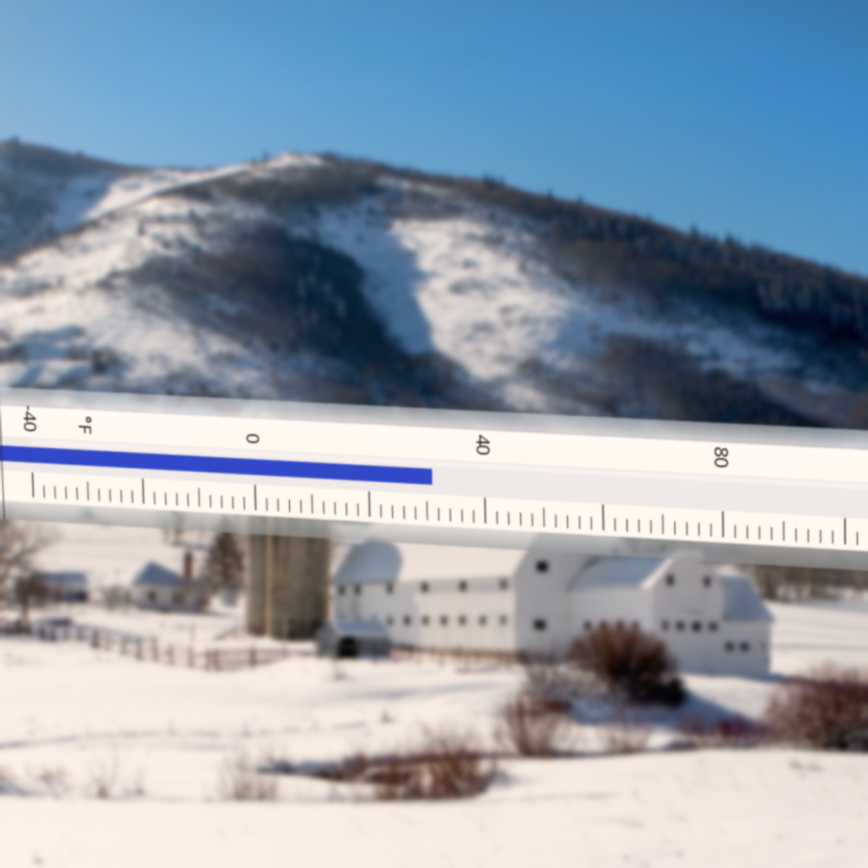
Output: 31 °F
